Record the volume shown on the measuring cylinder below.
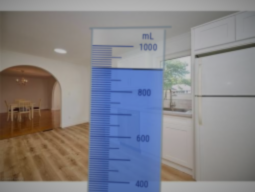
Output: 900 mL
